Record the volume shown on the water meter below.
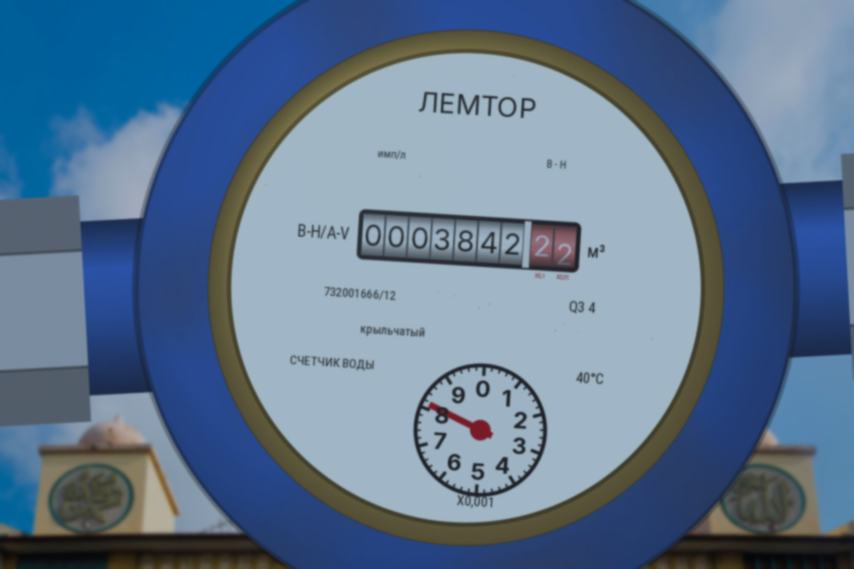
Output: 3842.218 m³
